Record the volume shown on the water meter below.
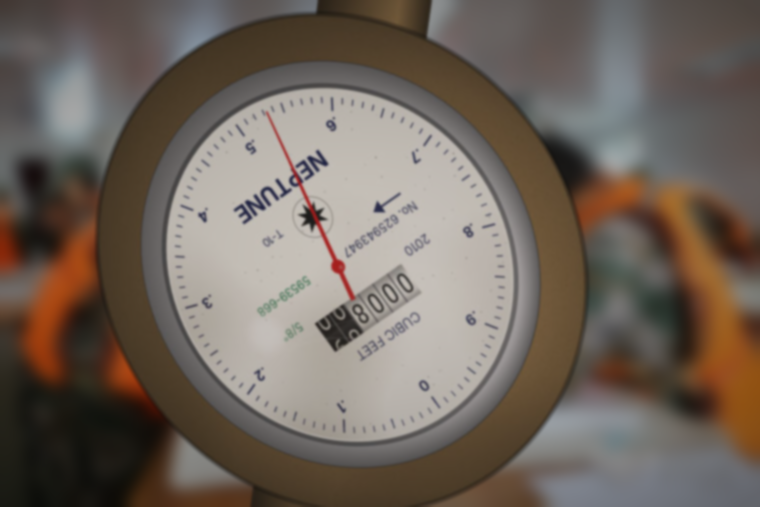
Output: 889.53 ft³
